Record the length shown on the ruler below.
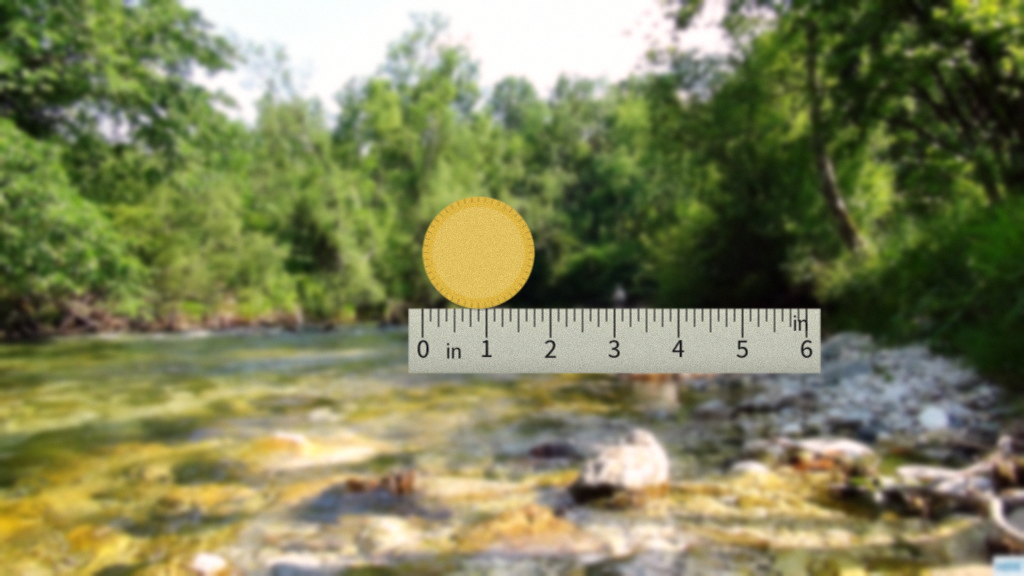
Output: 1.75 in
